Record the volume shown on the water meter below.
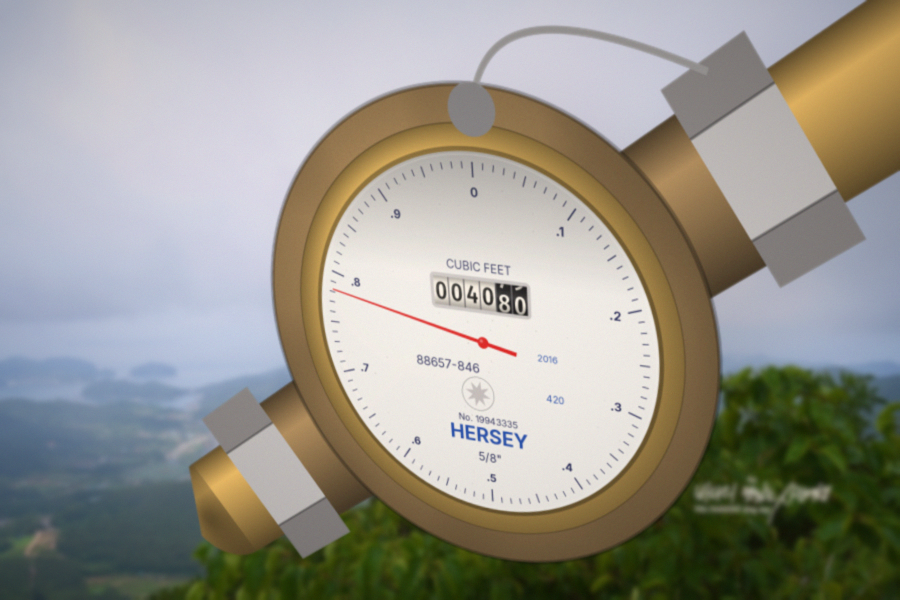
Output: 4079.78 ft³
